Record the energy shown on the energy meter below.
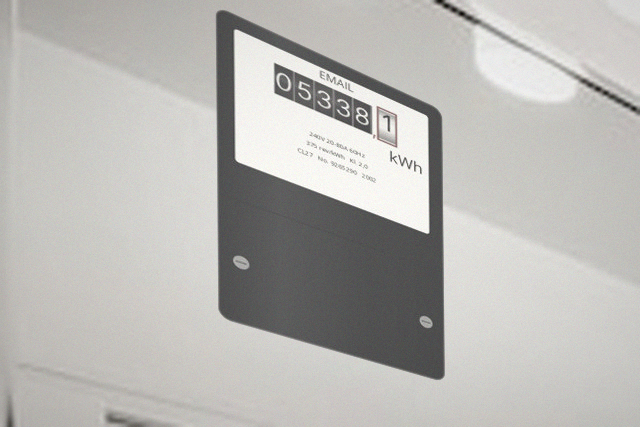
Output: 5338.1 kWh
